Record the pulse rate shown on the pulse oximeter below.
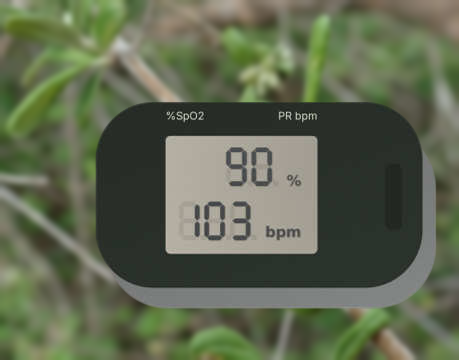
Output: 103 bpm
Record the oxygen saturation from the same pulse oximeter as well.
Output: 90 %
